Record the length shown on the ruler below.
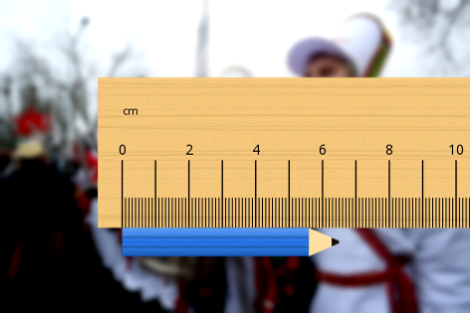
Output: 6.5 cm
